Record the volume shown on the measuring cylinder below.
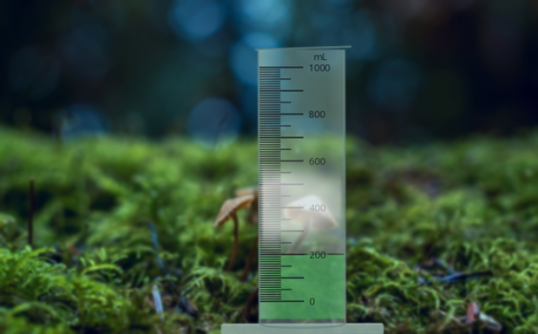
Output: 200 mL
